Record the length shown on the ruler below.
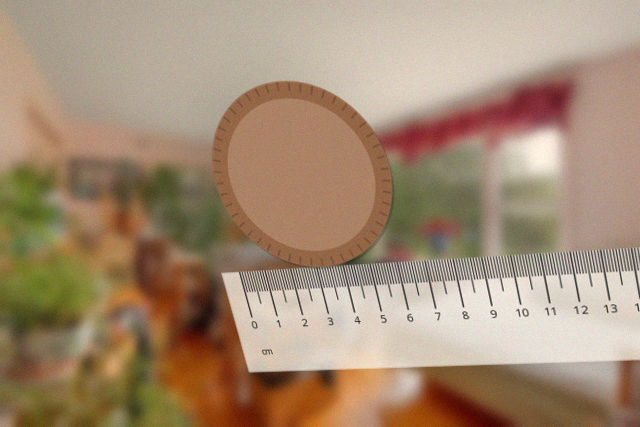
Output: 6.5 cm
